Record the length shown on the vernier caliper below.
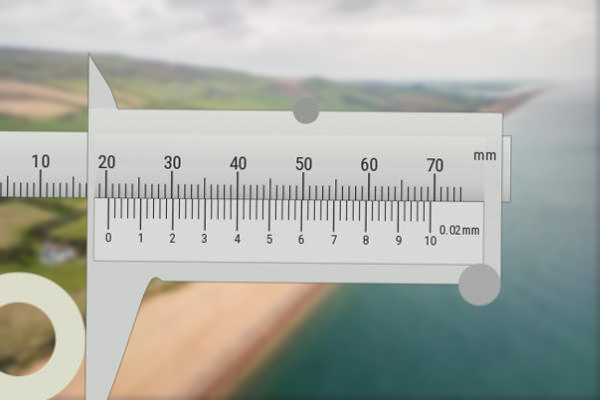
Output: 20.4 mm
